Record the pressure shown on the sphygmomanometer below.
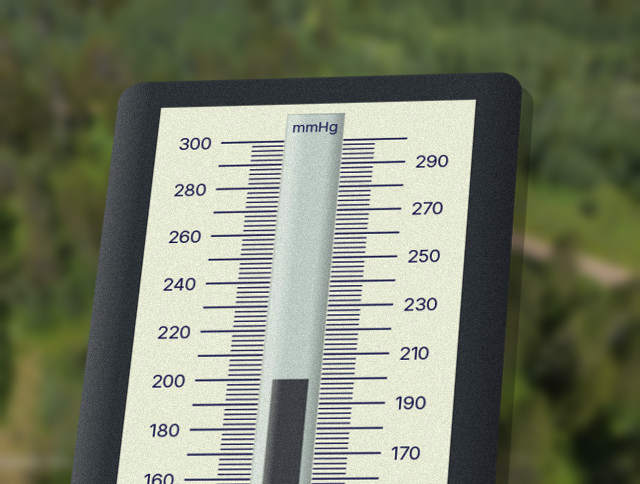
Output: 200 mmHg
